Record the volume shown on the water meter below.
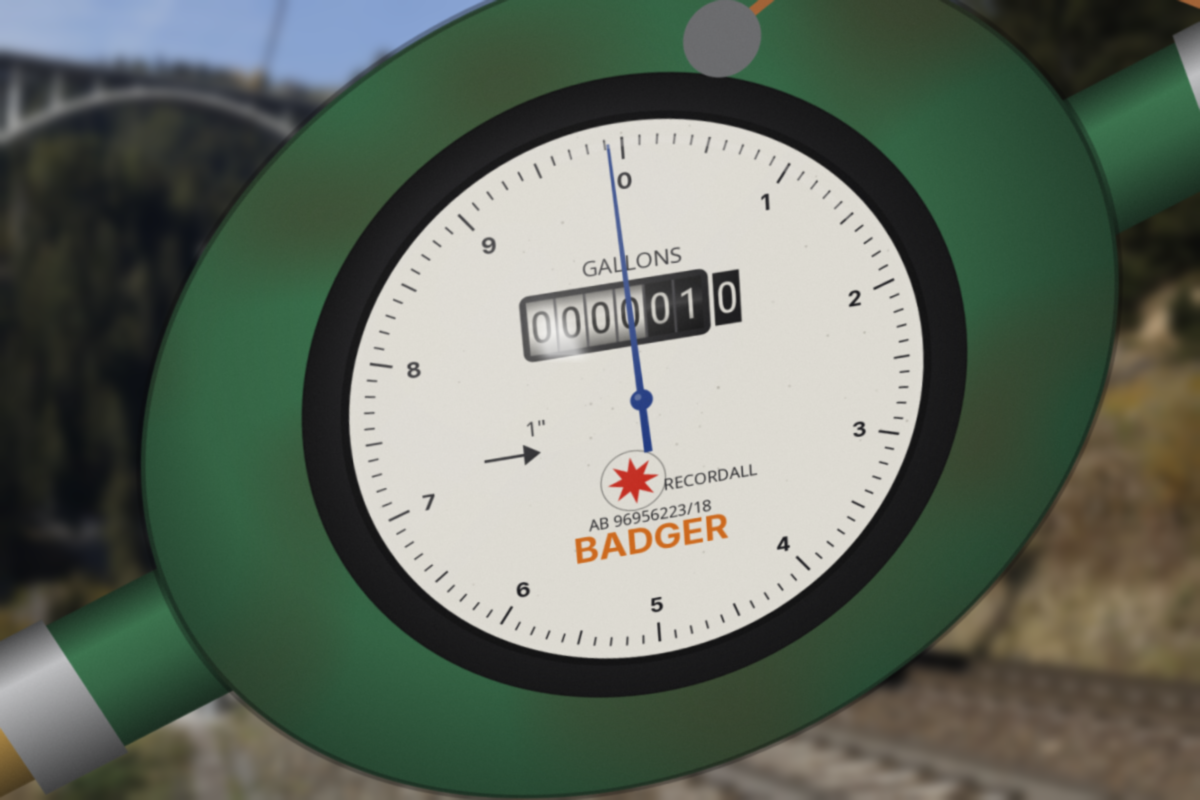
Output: 9.9 gal
